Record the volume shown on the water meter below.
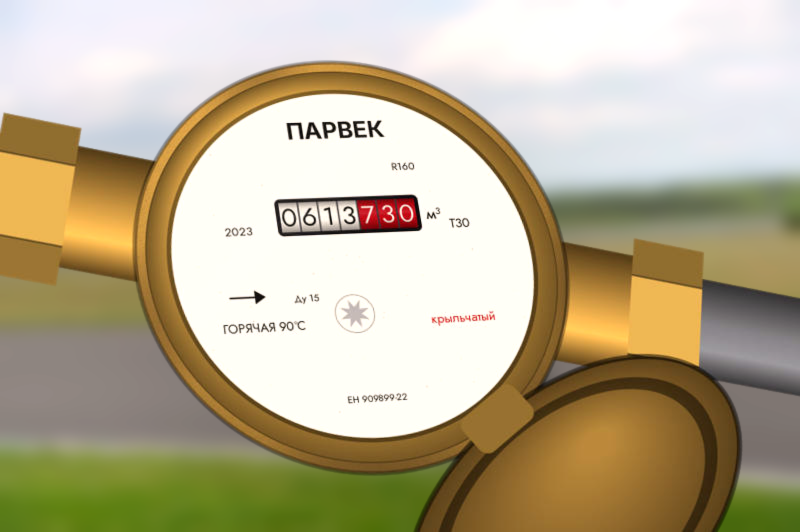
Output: 613.730 m³
